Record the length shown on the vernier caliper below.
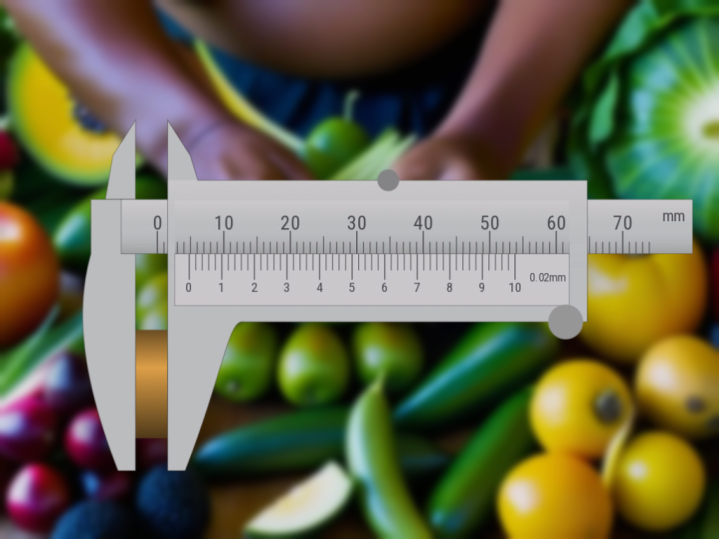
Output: 4.8 mm
